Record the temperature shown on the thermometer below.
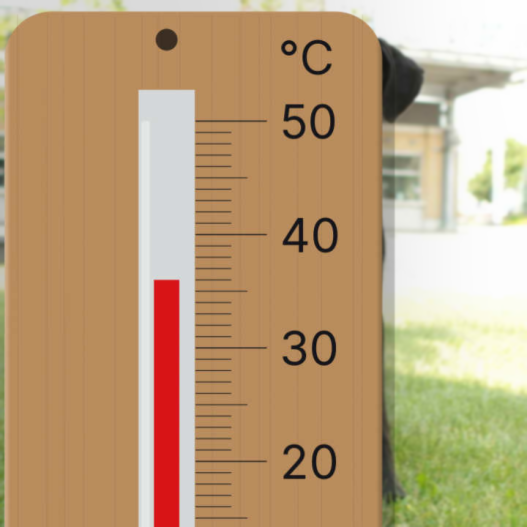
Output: 36 °C
